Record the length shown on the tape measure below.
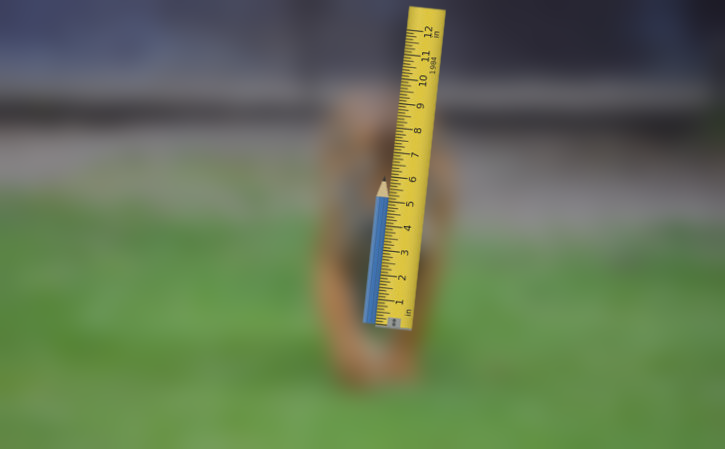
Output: 6 in
